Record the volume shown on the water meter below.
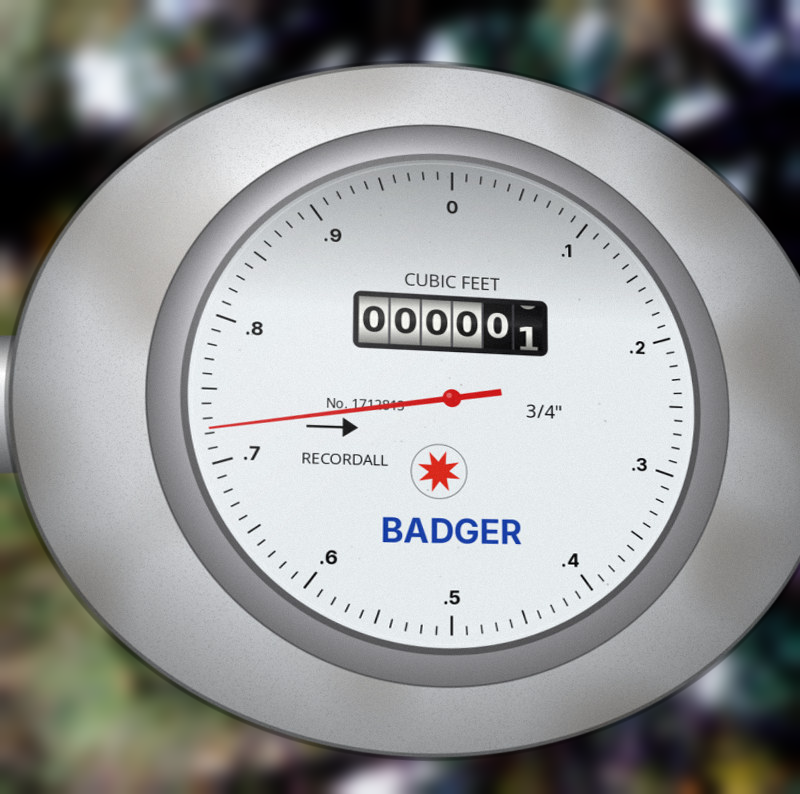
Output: 0.72 ft³
